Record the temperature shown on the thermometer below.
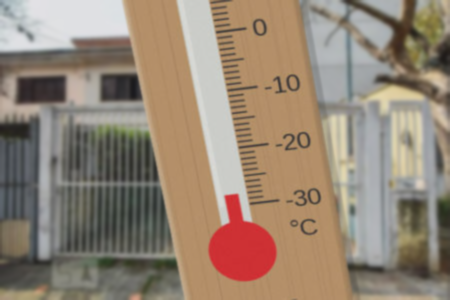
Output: -28 °C
